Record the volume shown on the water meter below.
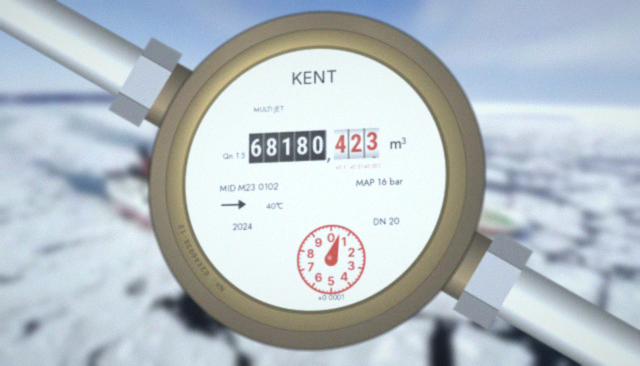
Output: 68180.4230 m³
